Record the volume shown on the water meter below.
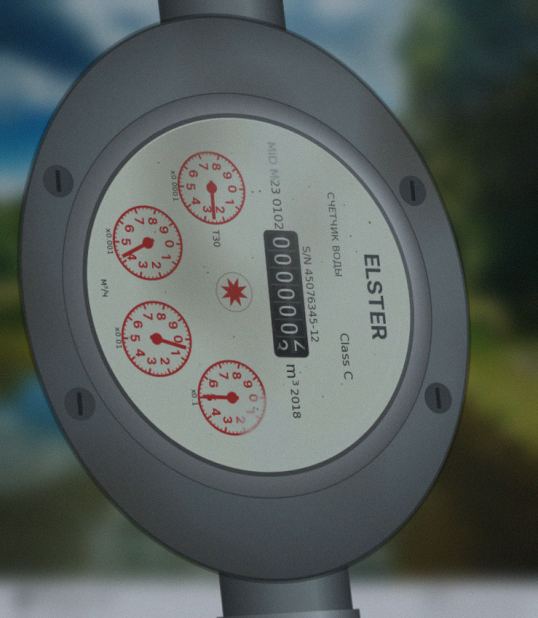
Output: 2.5042 m³
